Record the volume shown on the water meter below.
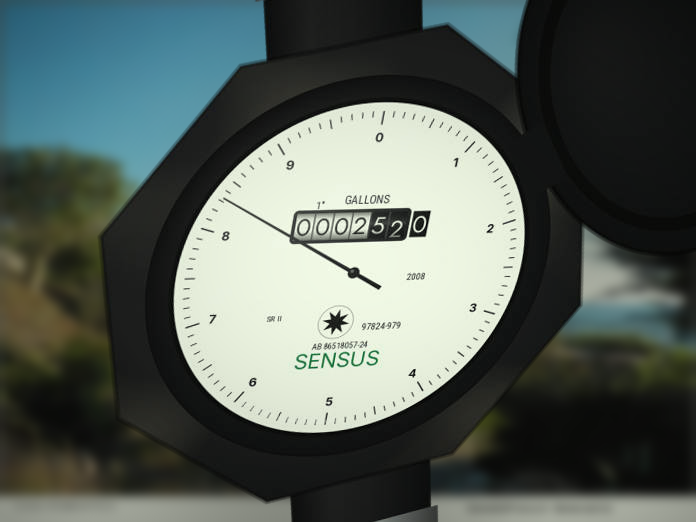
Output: 2518.3 gal
